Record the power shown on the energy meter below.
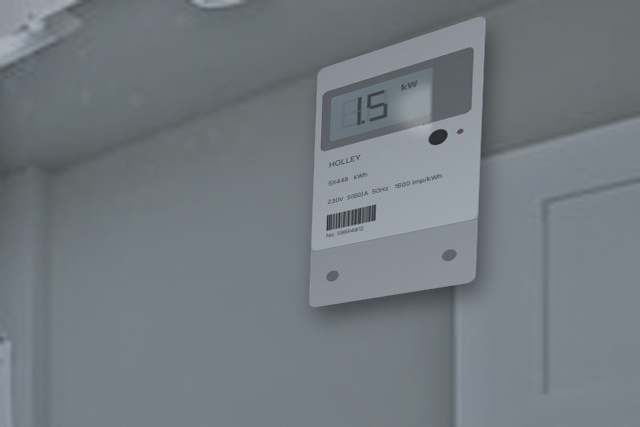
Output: 1.5 kW
